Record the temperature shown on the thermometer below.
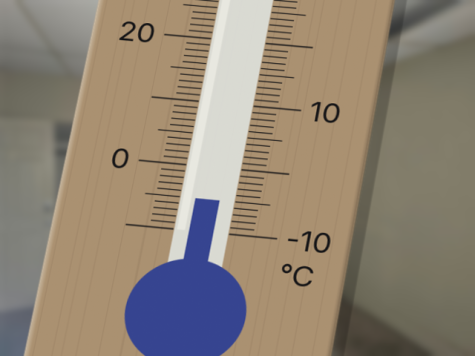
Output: -5 °C
